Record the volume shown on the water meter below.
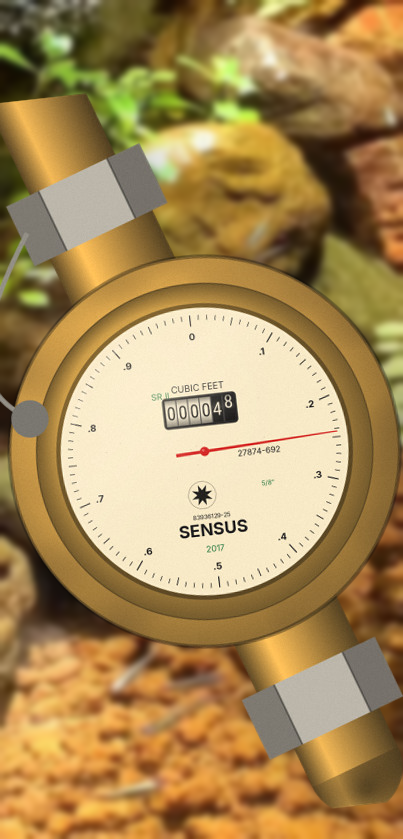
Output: 48.24 ft³
